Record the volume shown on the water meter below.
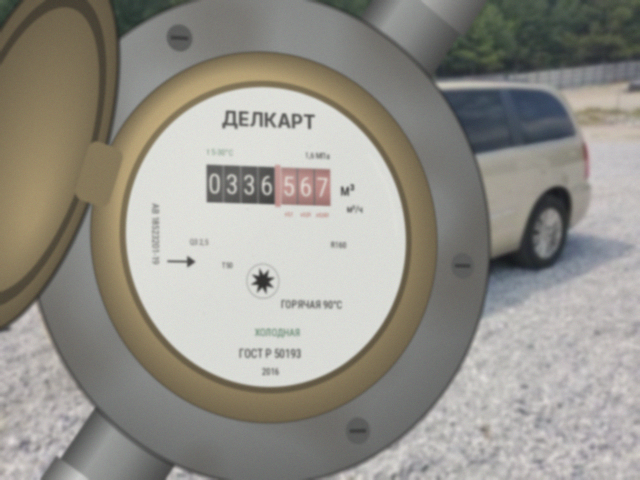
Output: 336.567 m³
